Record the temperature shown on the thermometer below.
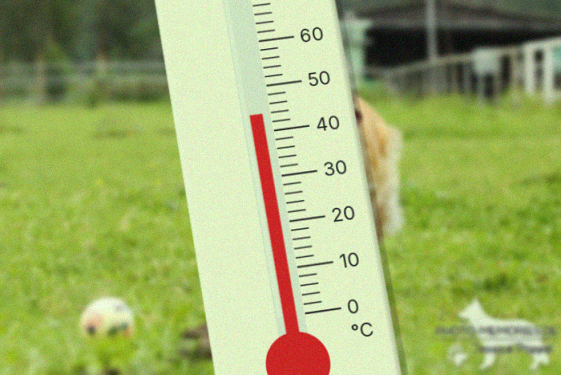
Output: 44 °C
